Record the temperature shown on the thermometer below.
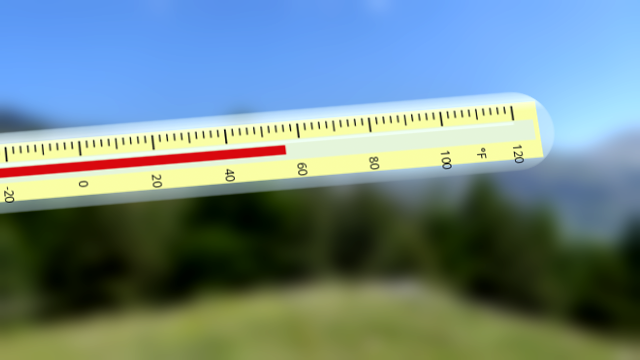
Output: 56 °F
